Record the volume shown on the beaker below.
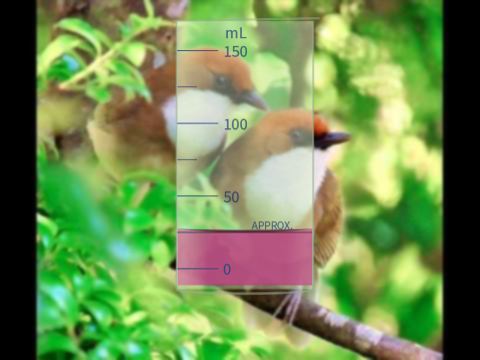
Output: 25 mL
